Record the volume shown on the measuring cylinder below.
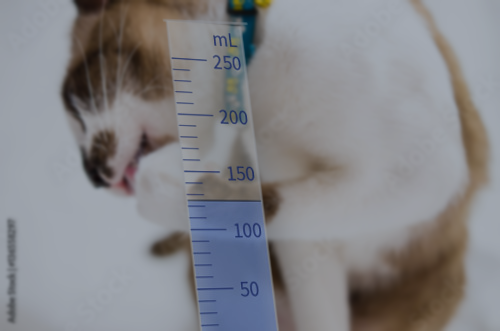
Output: 125 mL
